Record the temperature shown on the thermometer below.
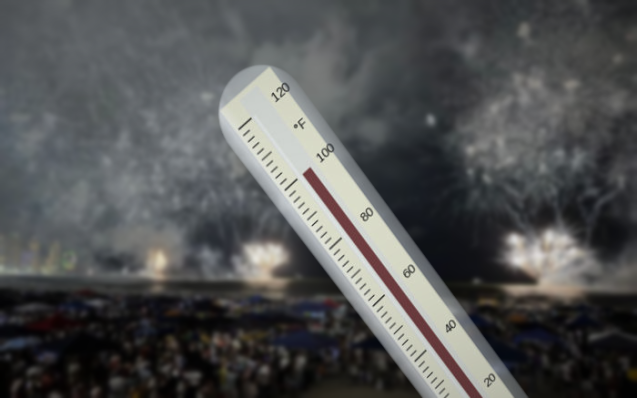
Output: 100 °F
